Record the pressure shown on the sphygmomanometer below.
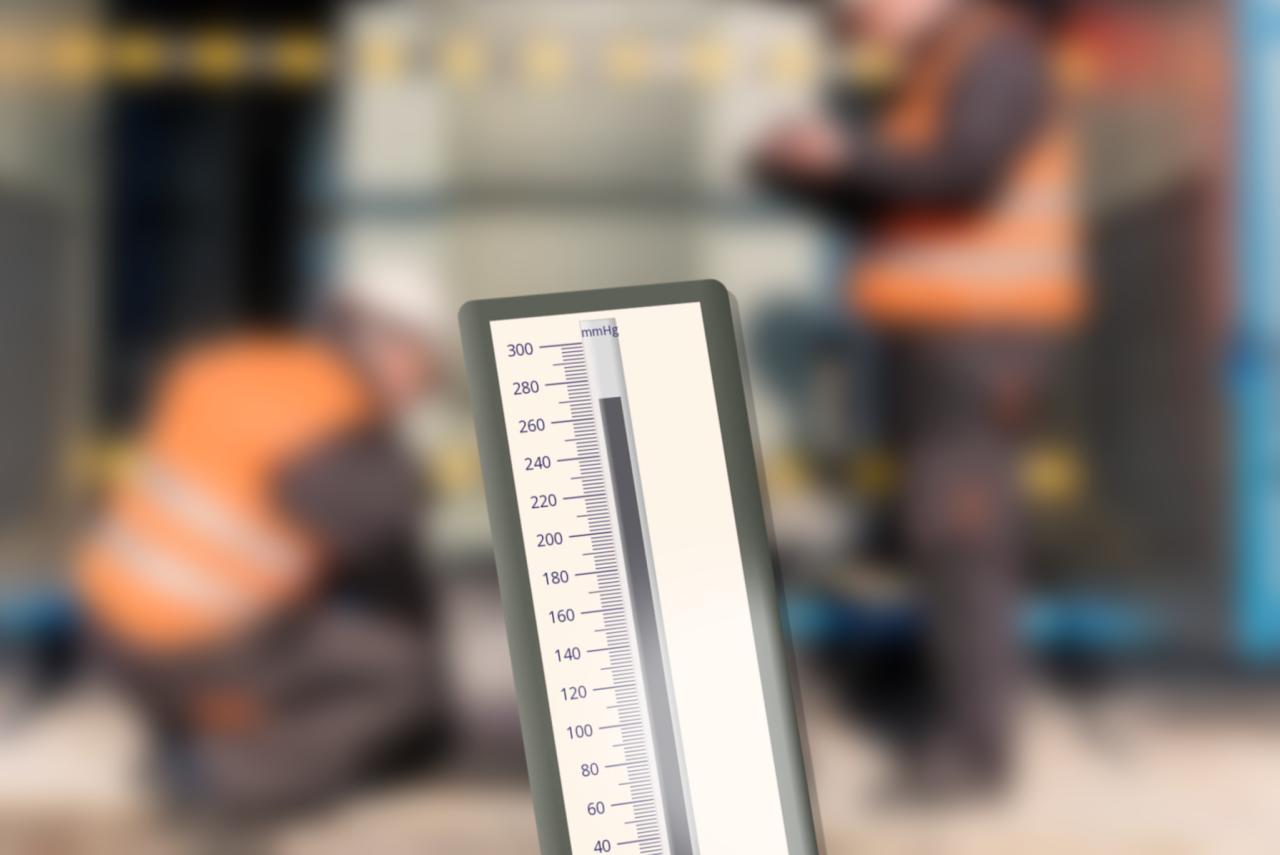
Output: 270 mmHg
